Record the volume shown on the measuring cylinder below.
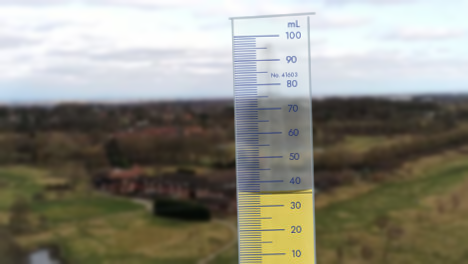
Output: 35 mL
